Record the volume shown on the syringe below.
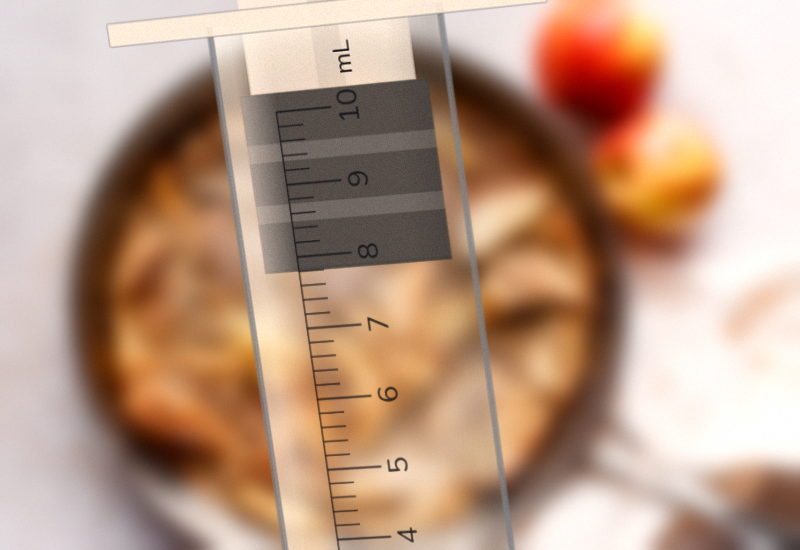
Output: 7.8 mL
